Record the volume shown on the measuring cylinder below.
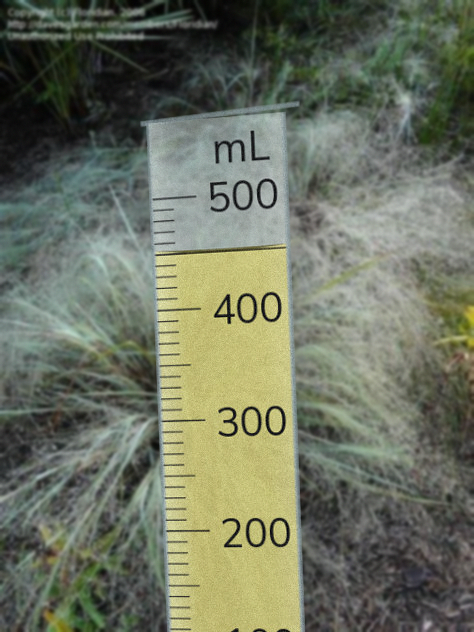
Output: 450 mL
